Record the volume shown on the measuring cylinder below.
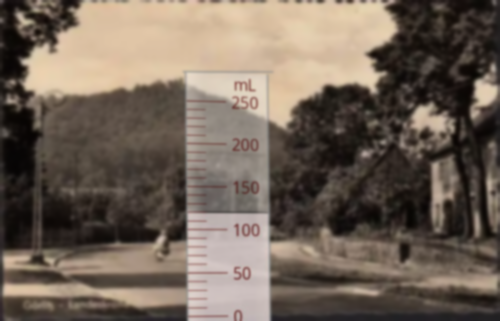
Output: 120 mL
